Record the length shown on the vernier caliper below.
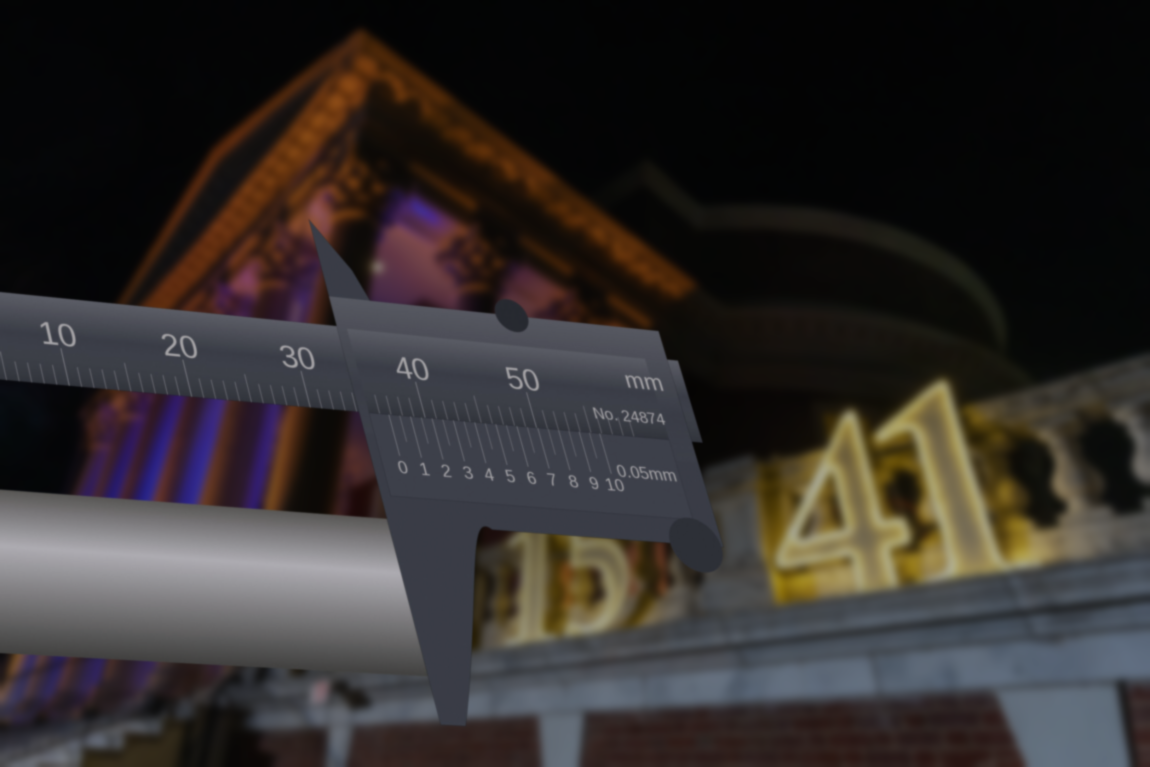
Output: 36.8 mm
